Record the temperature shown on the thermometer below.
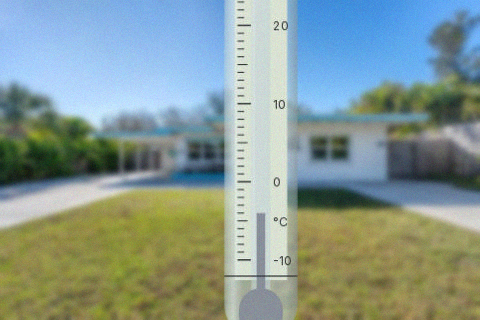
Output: -4 °C
